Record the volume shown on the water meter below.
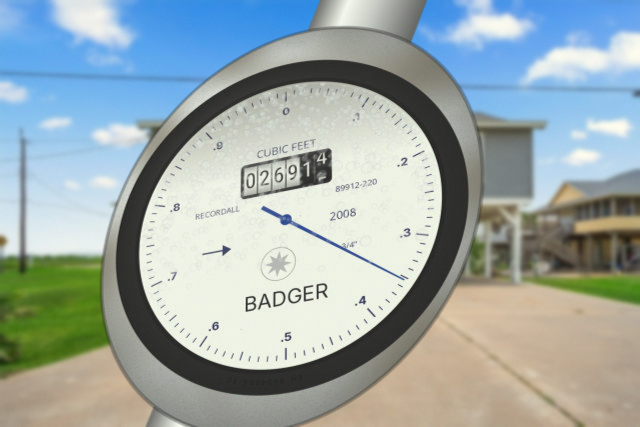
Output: 26914.35 ft³
